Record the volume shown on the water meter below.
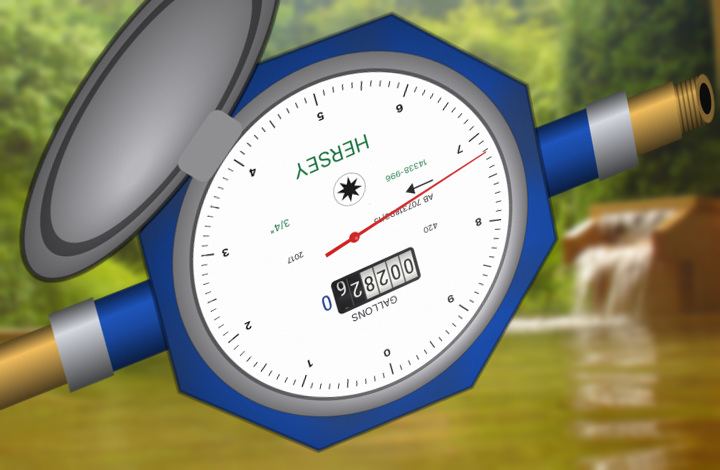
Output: 28257.2 gal
